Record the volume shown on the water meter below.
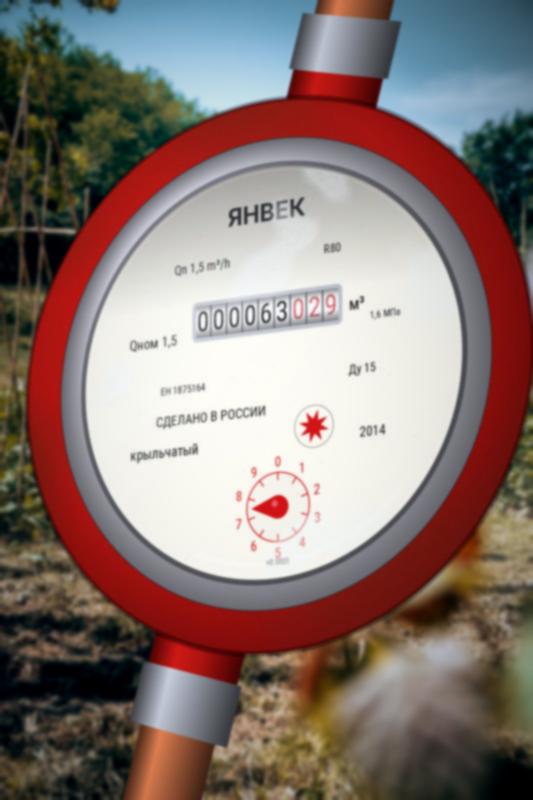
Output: 63.0297 m³
